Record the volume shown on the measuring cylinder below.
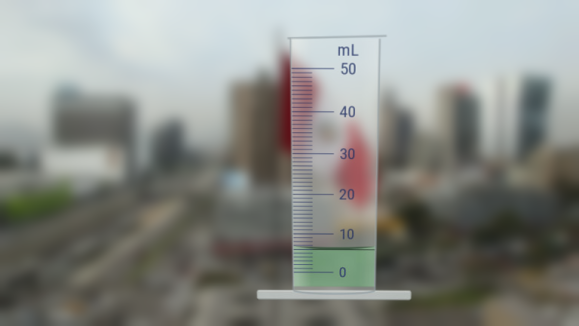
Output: 6 mL
